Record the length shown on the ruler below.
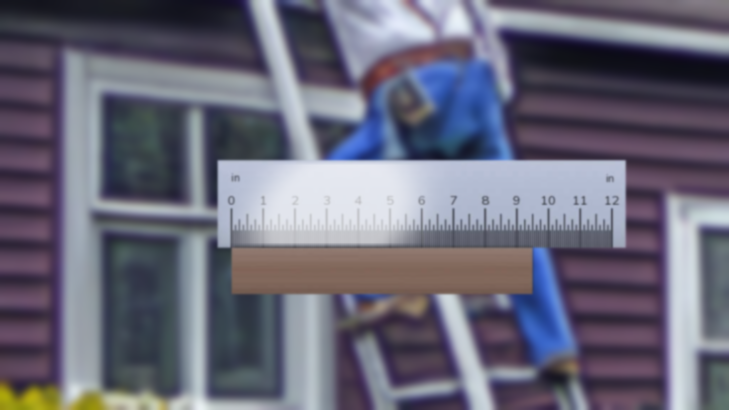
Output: 9.5 in
